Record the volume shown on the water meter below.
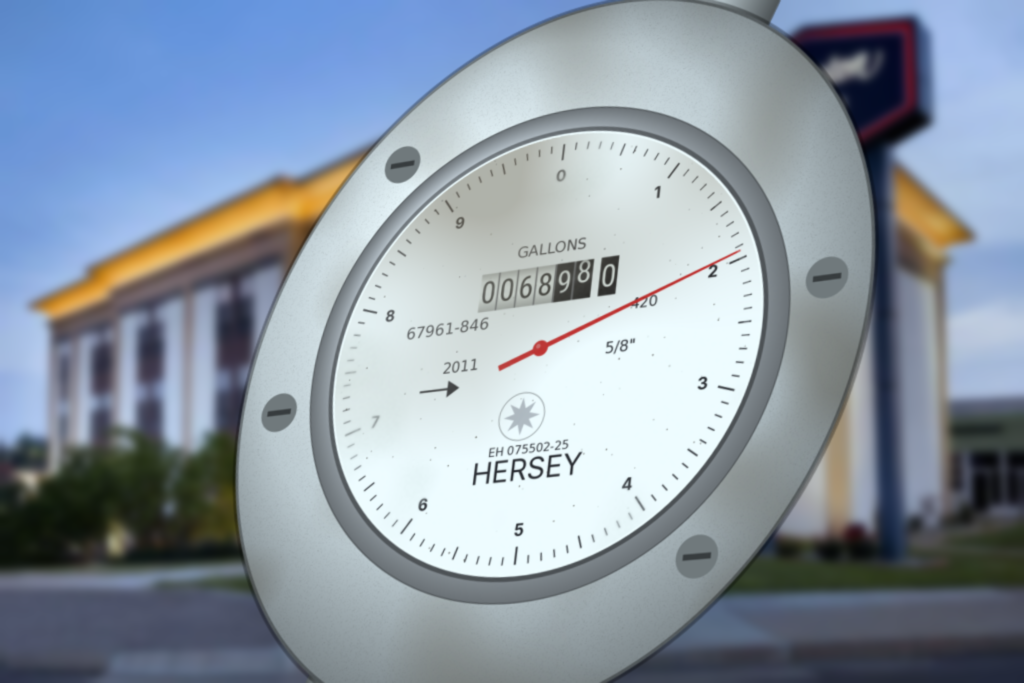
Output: 68981.9 gal
